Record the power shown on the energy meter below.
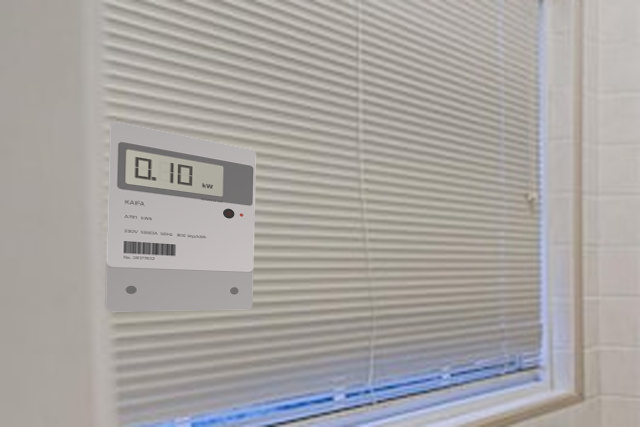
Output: 0.10 kW
